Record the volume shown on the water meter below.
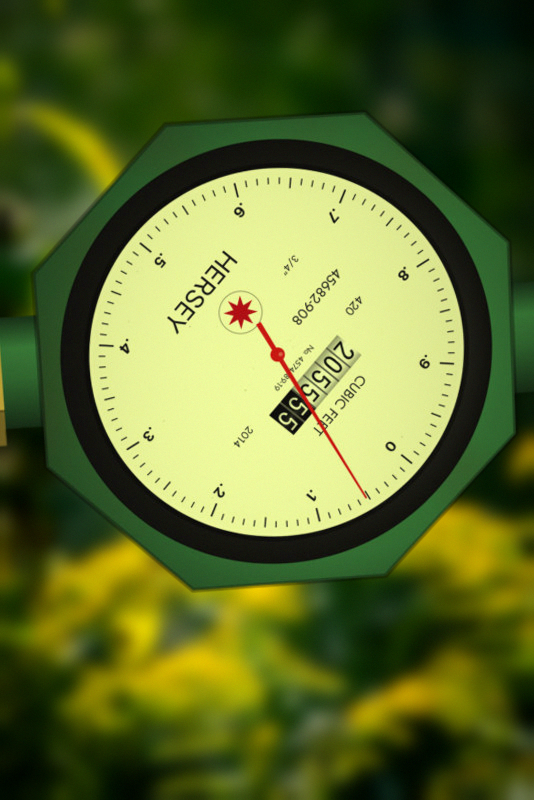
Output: 205555.05 ft³
